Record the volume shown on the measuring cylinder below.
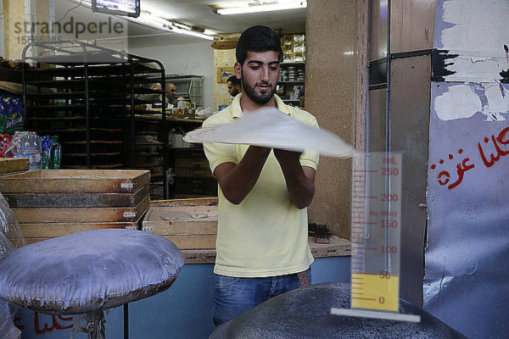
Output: 50 mL
